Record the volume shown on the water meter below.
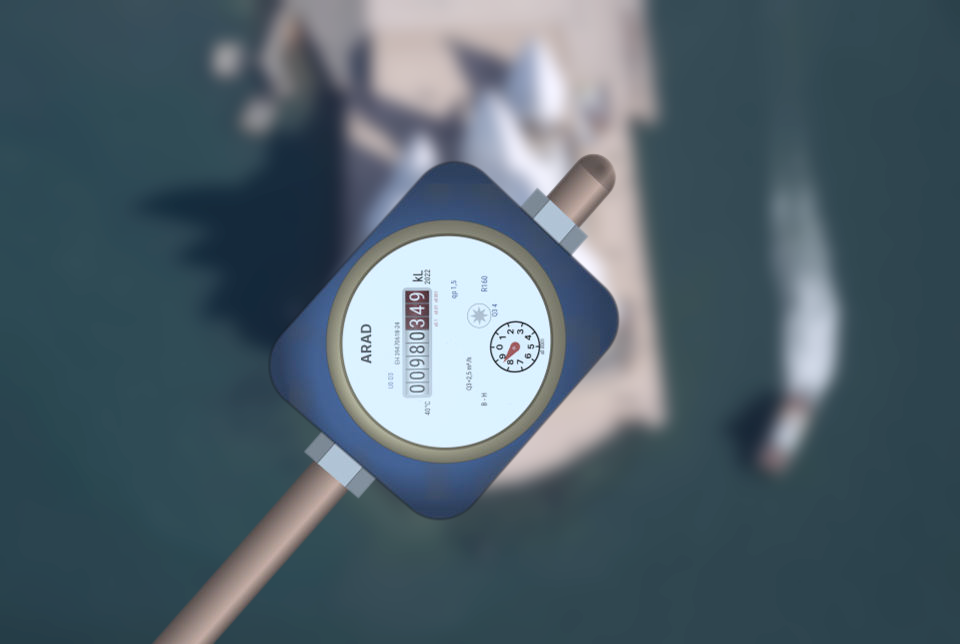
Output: 980.3498 kL
